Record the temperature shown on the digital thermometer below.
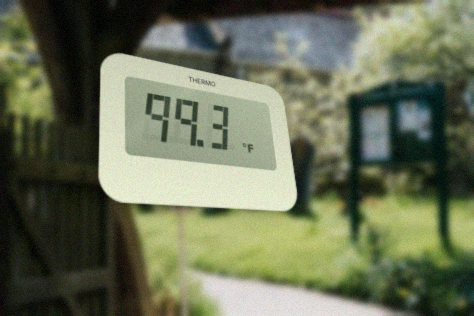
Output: 99.3 °F
